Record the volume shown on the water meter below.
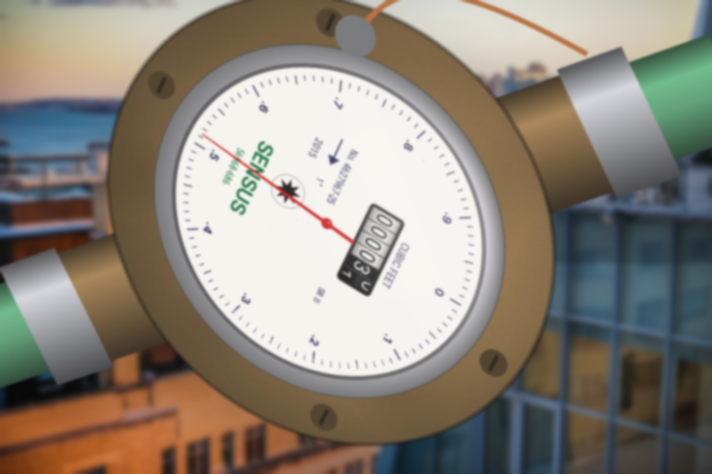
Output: 30.51 ft³
